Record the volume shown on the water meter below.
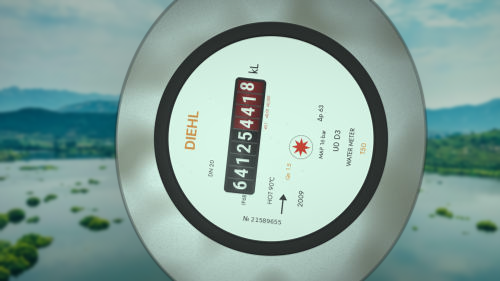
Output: 64125.4418 kL
